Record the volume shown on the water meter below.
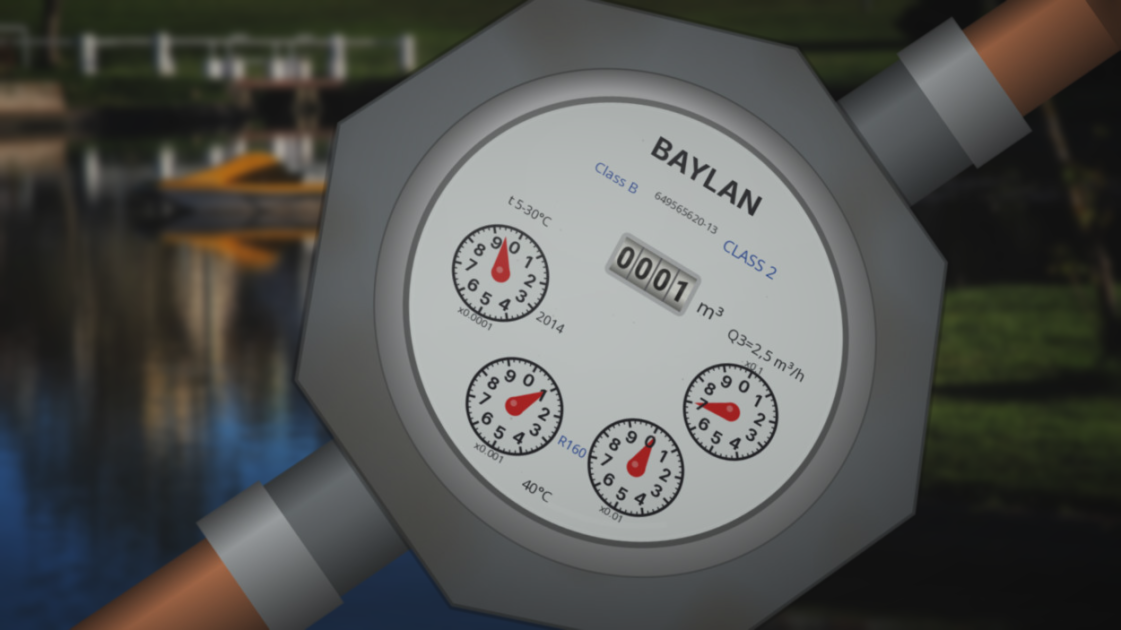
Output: 1.7009 m³
